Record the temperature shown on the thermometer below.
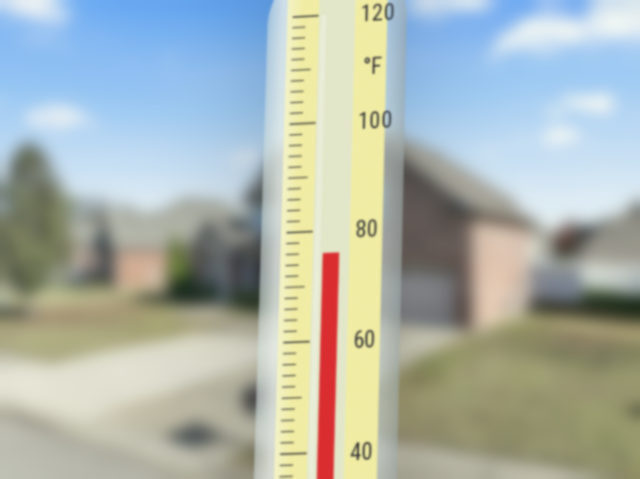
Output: 76 °F
